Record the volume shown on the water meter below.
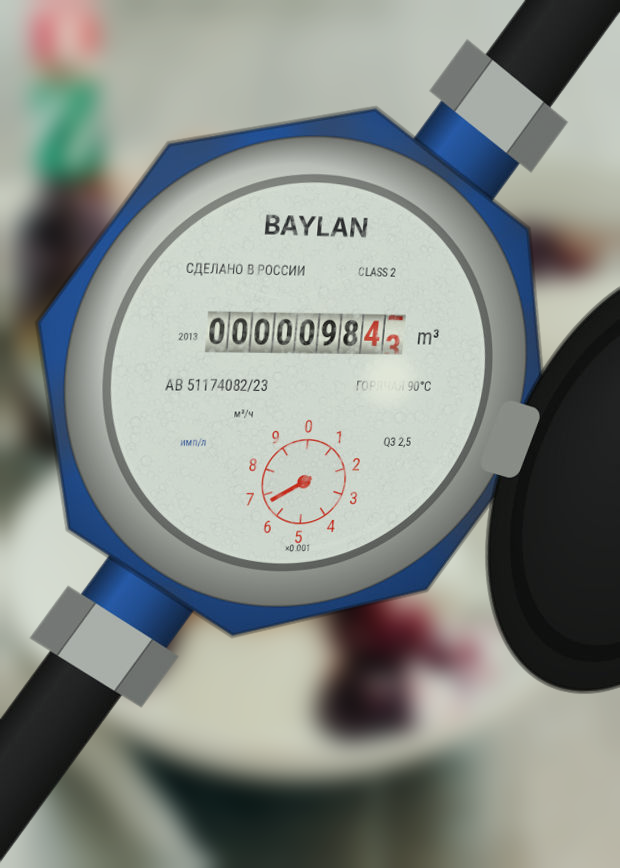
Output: 98.426 m³
